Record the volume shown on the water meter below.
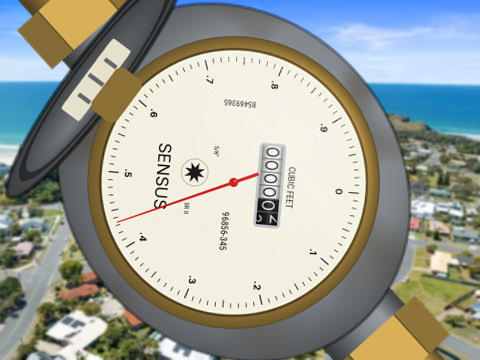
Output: 2.43 ft³
